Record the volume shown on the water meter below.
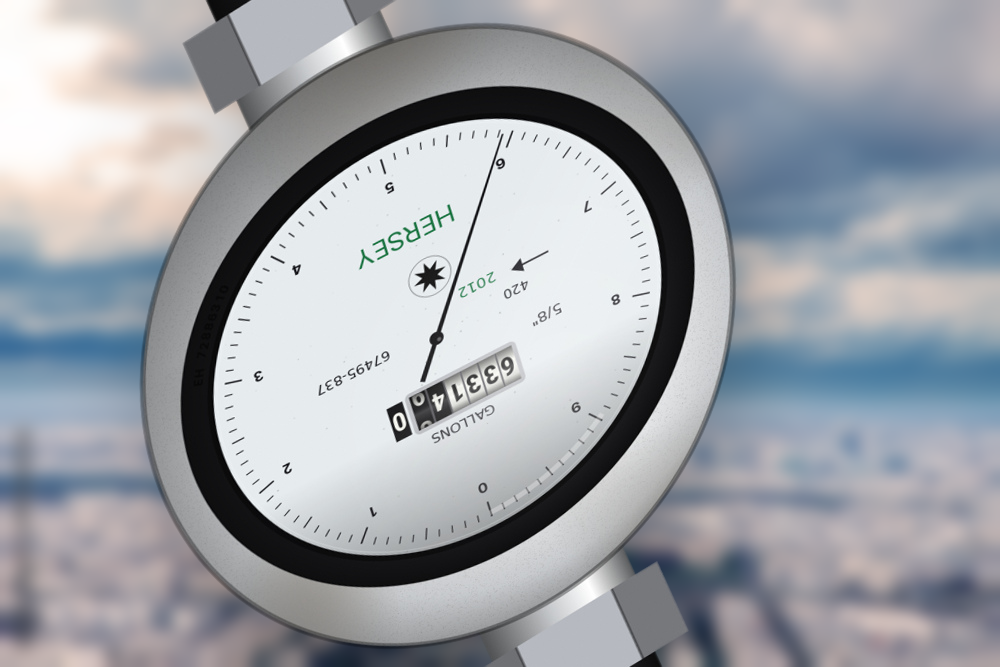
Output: 6331485.9 gal
